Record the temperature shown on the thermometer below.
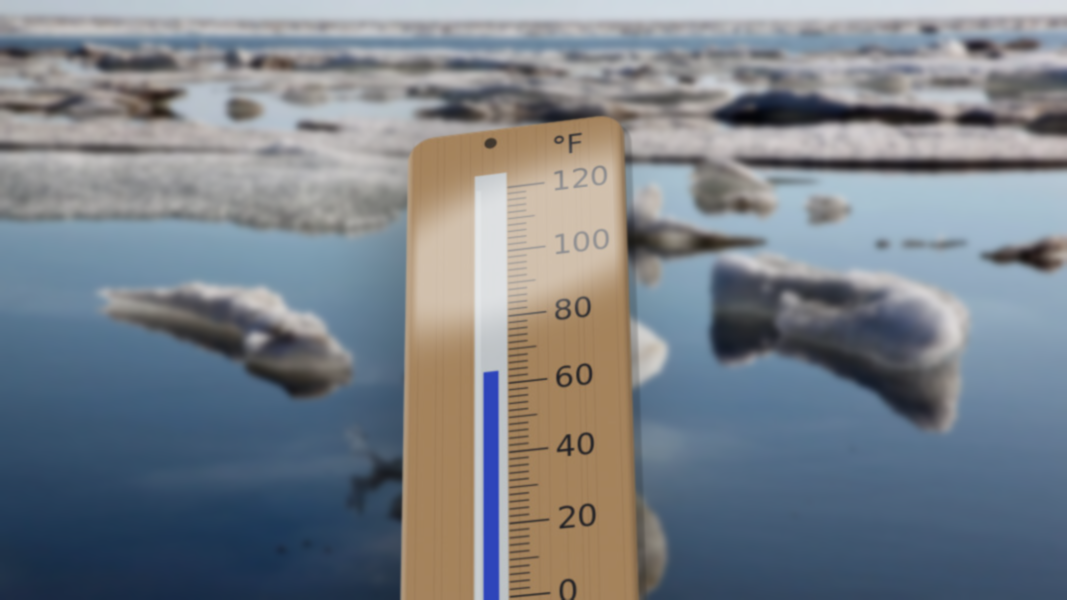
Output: 64 °F
